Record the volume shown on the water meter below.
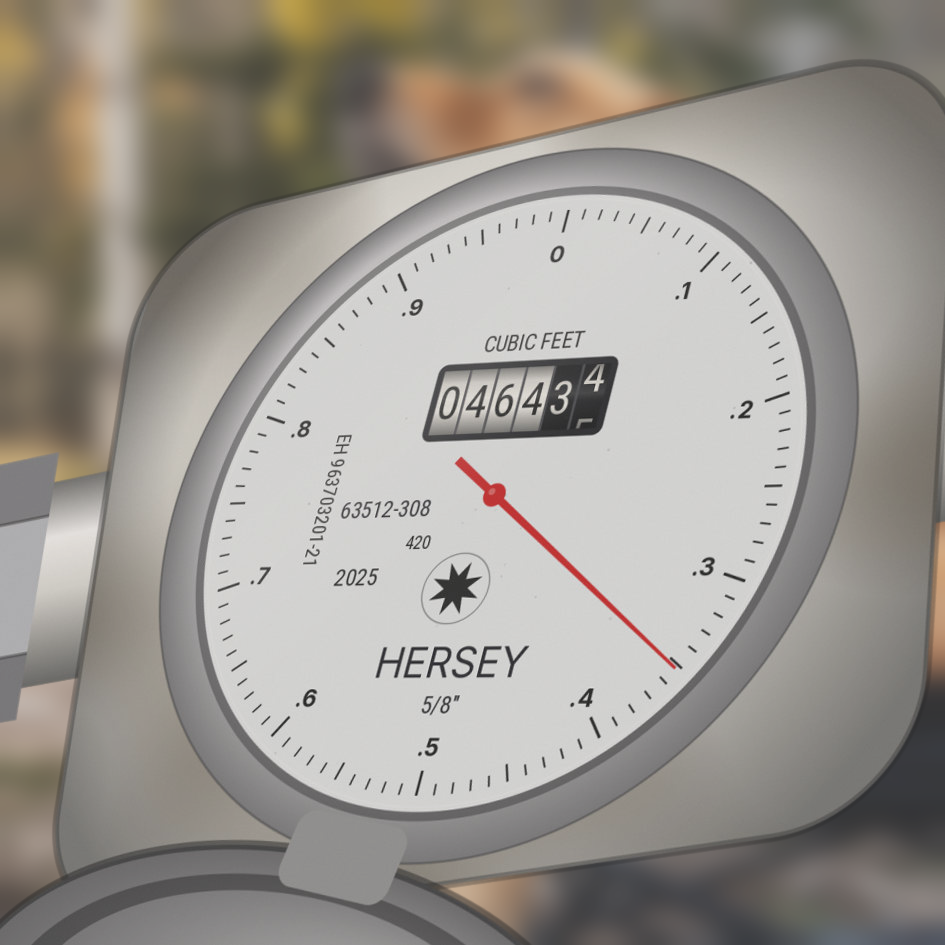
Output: 46434.35 ft³
